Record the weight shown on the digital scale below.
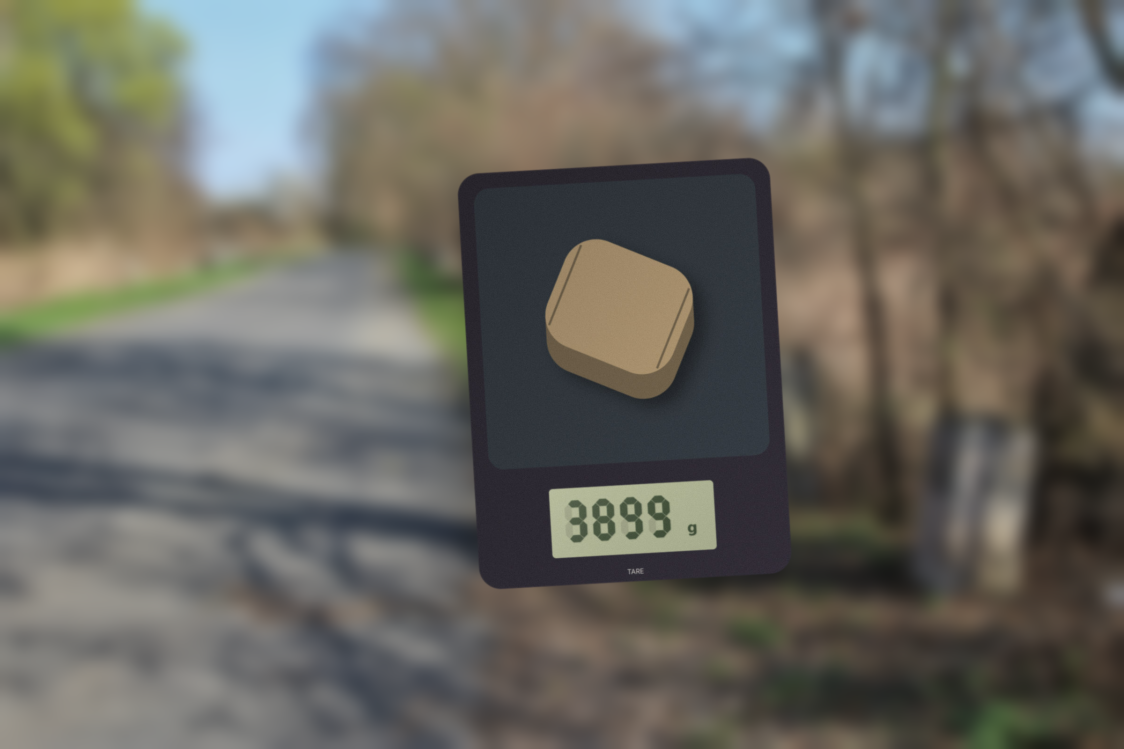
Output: 3899 g
